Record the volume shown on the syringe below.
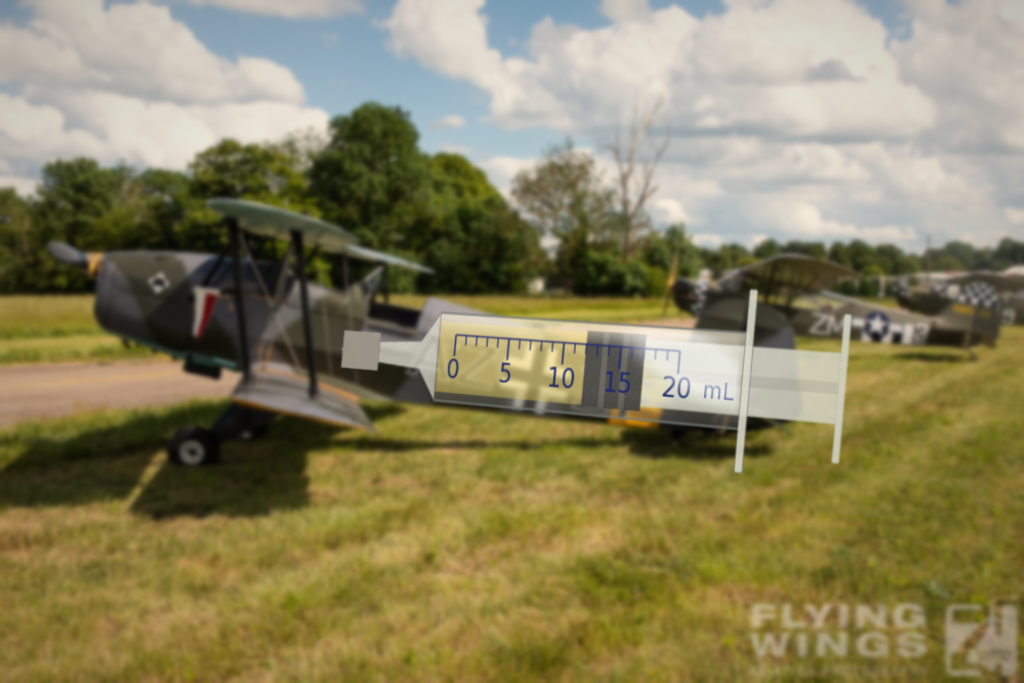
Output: 12 mL
